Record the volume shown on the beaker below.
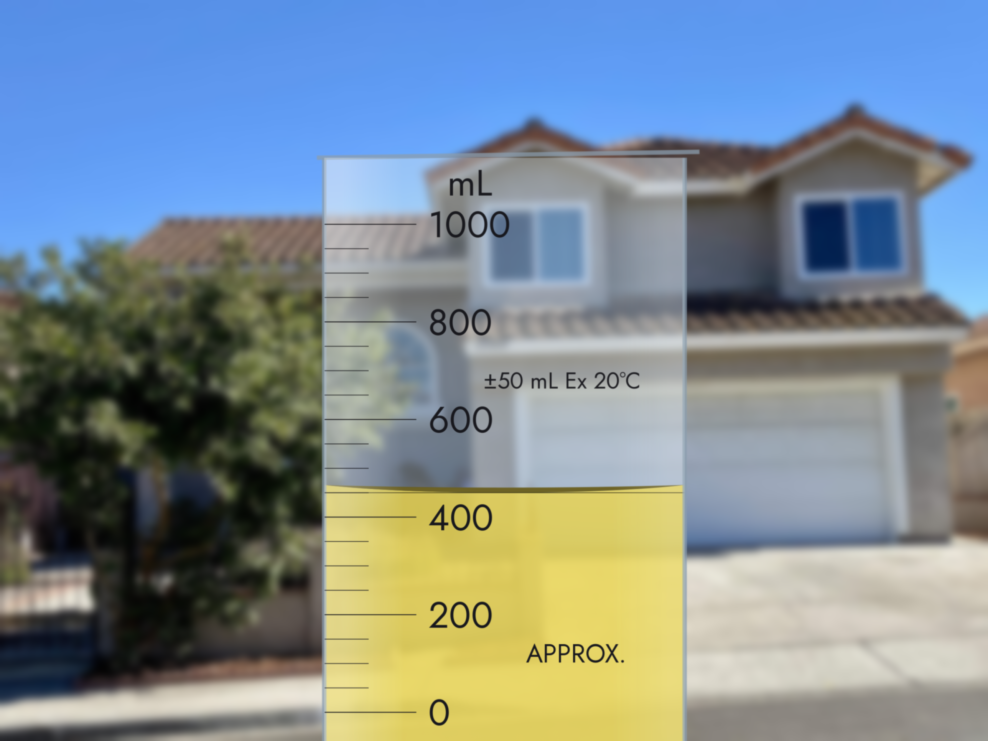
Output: 450 mL
